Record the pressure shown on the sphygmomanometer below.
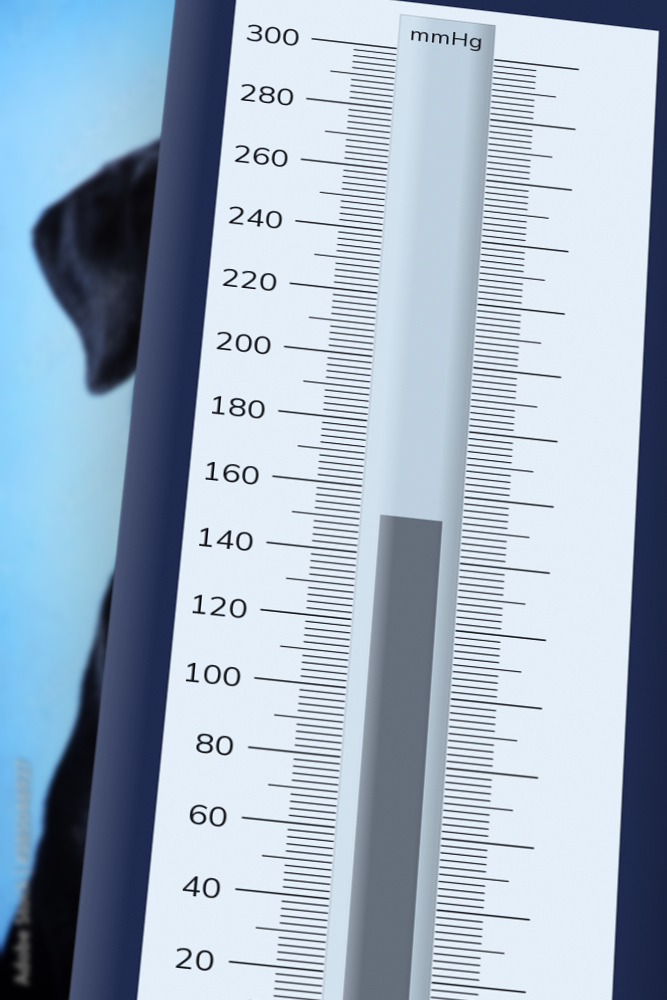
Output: 152 mmHg
